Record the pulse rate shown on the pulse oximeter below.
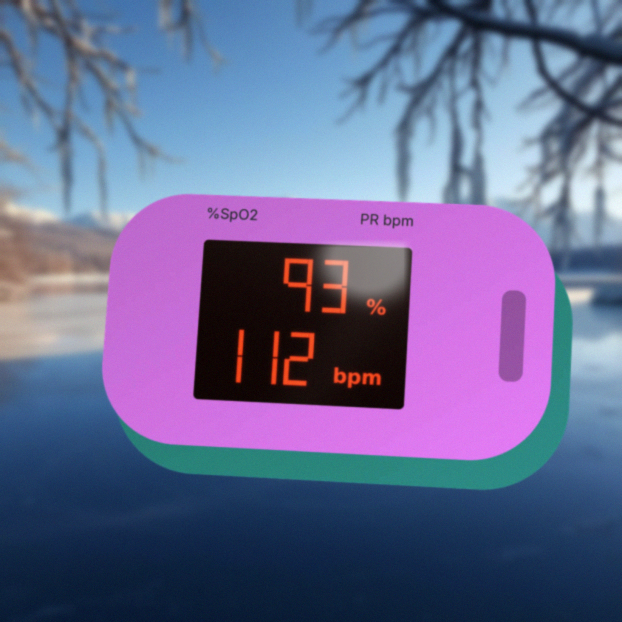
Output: 112 bpm
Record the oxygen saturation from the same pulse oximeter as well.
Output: 93 %
